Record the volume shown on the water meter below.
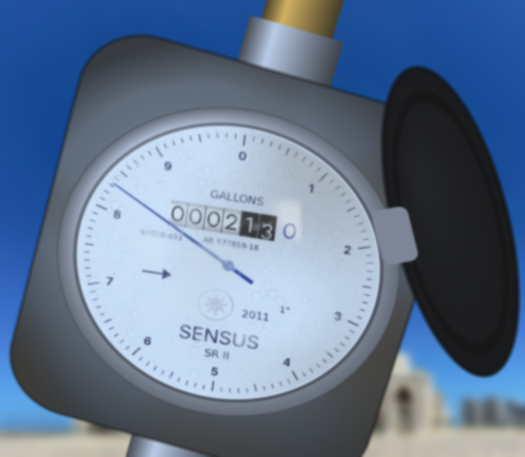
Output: 2128.3 gal
